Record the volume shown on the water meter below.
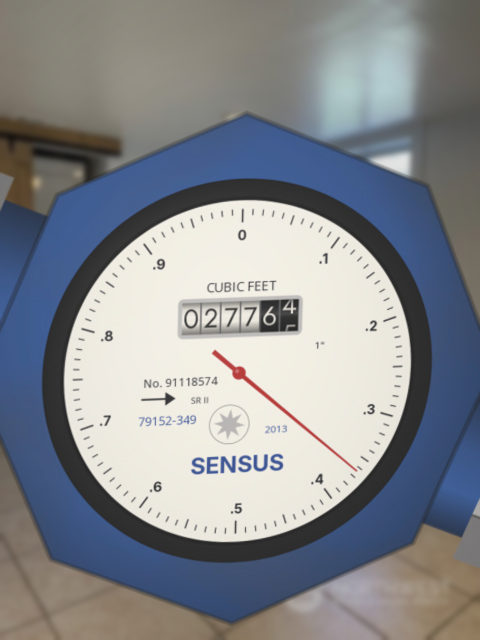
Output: 27764.36 ft³
